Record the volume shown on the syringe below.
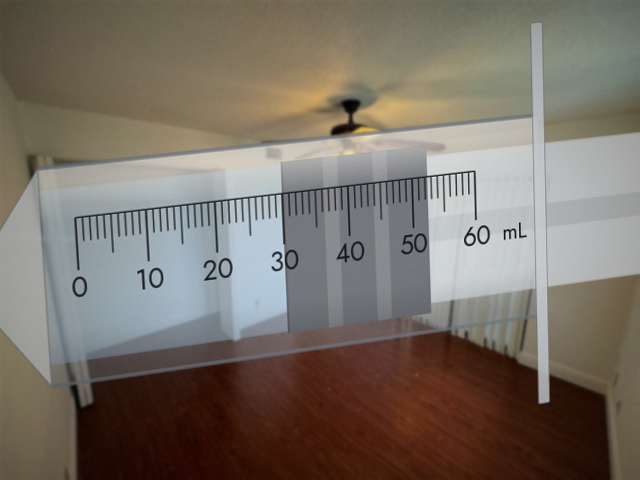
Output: 30 mL
